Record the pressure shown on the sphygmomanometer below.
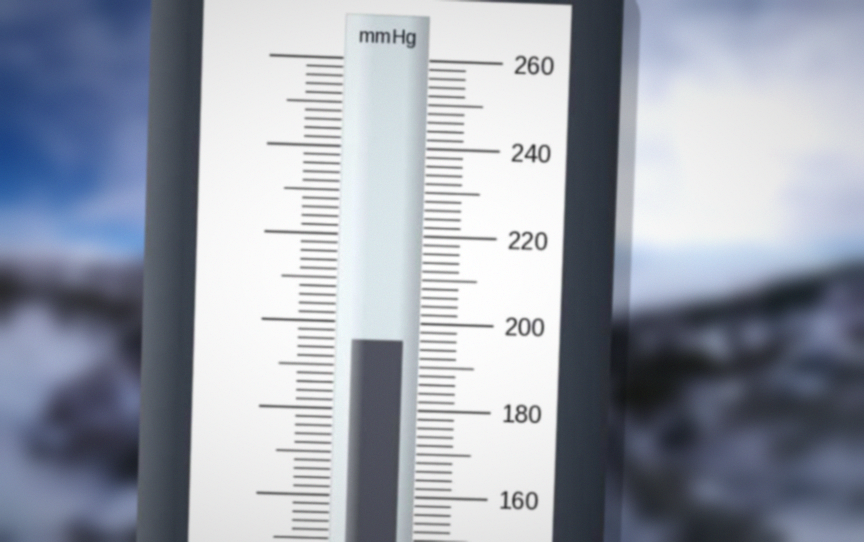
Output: 196 mmHg
